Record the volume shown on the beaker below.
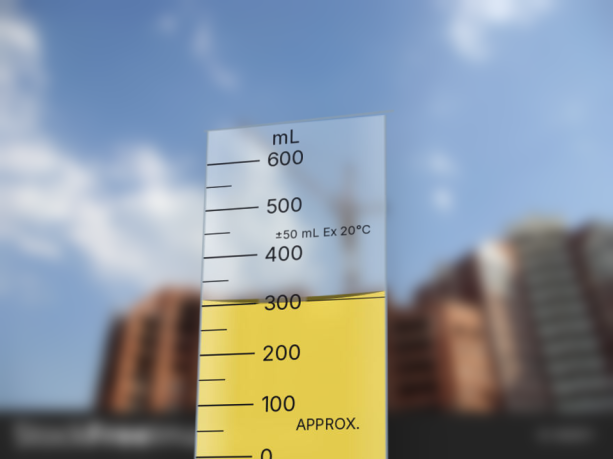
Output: 300 mL
